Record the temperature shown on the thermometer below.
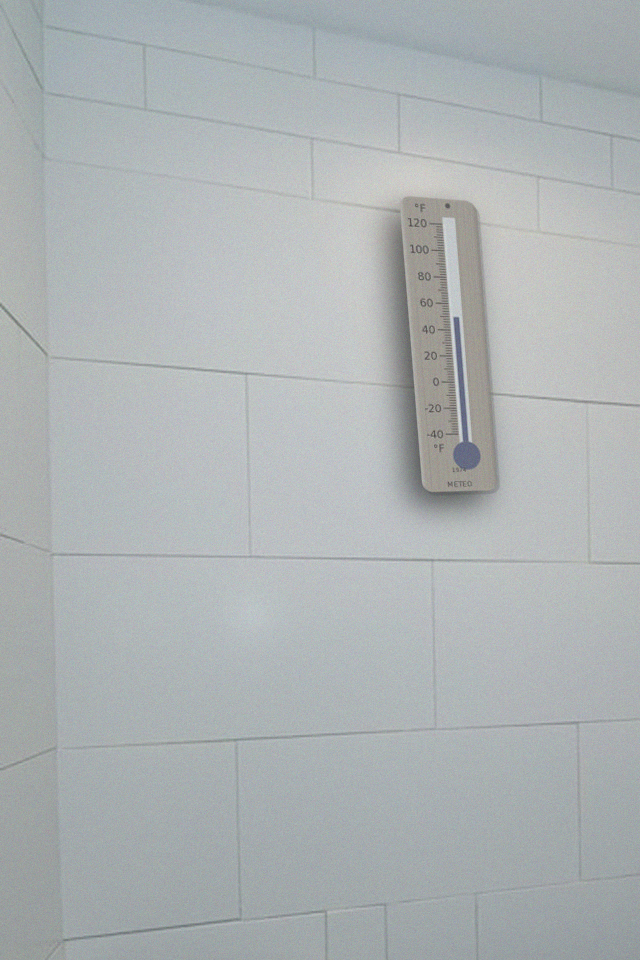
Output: 50 °F
